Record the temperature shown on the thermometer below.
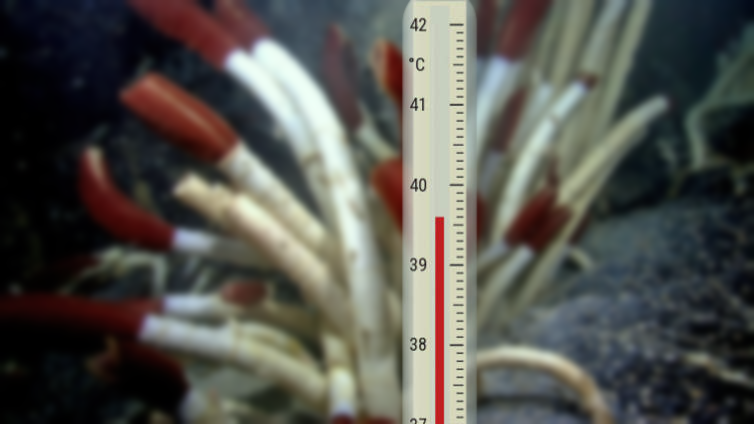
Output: 39.6 °C
